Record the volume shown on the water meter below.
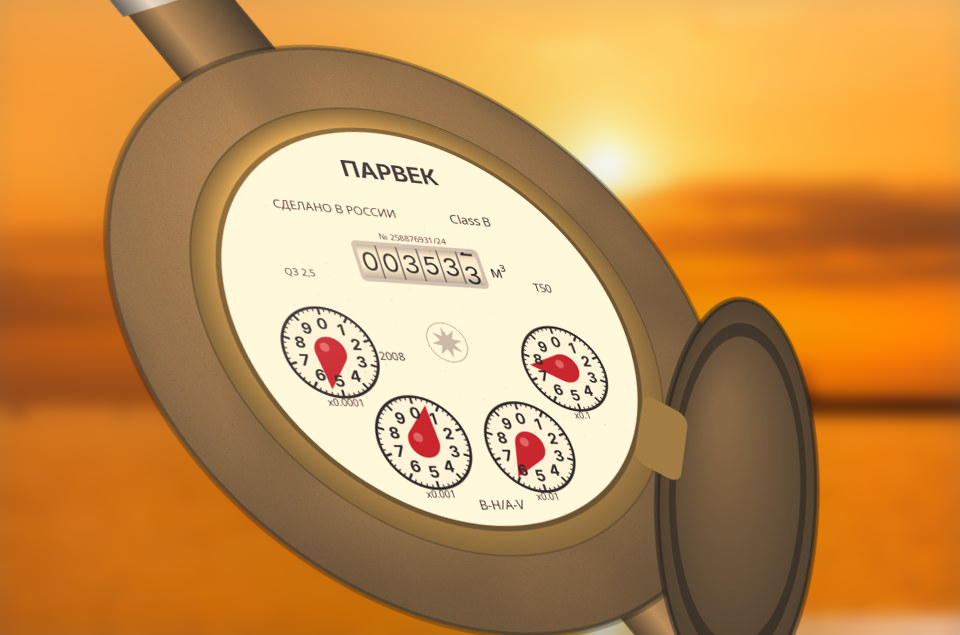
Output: 3532.7605 m³
